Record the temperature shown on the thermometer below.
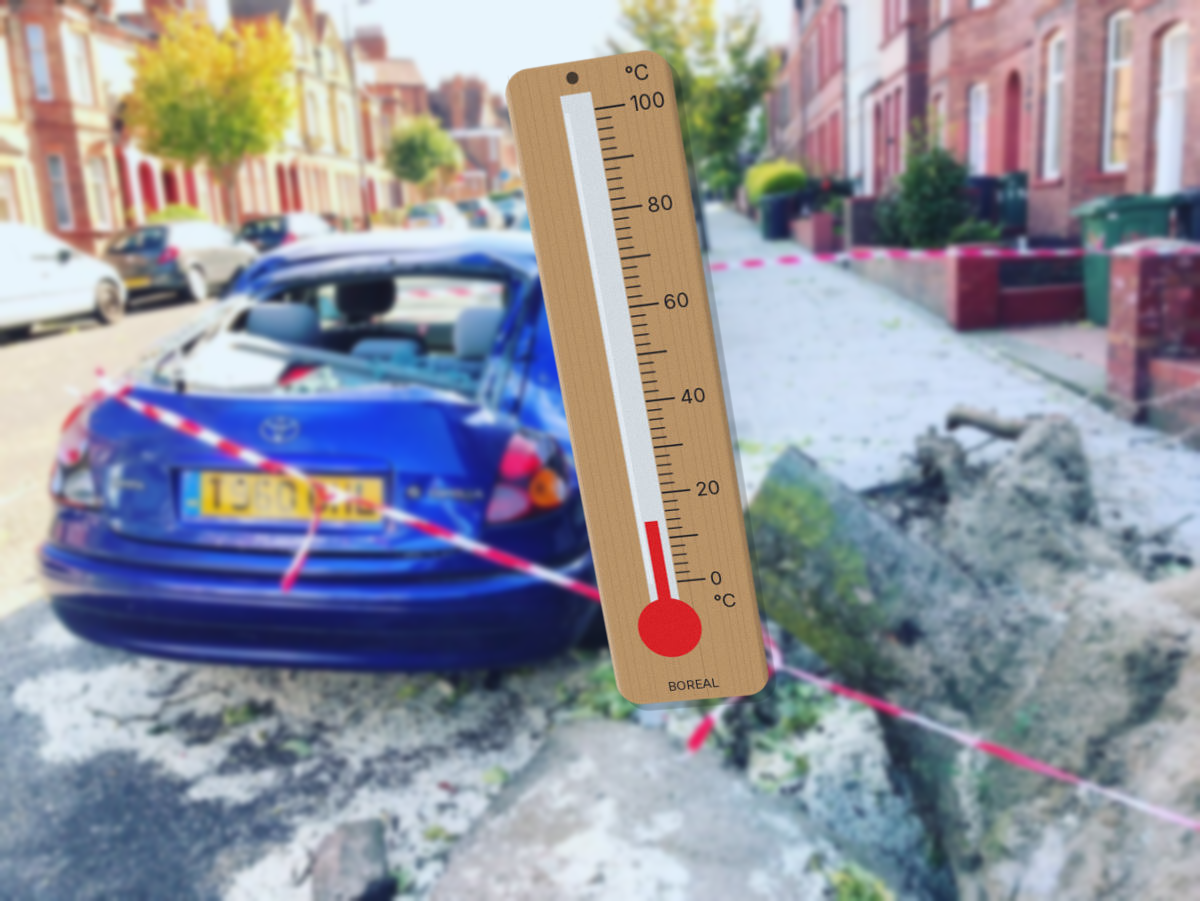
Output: 14 °C
